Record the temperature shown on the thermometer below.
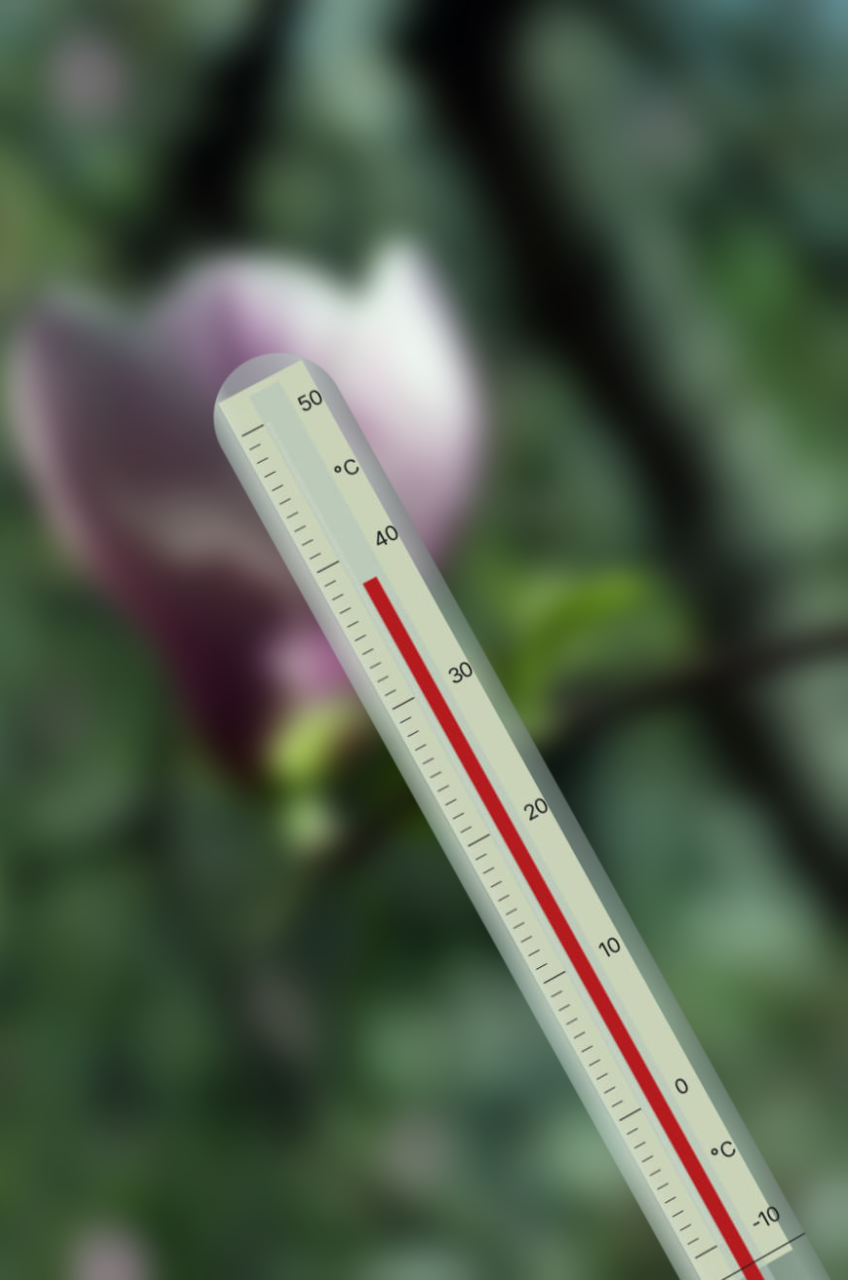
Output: 38 °C
